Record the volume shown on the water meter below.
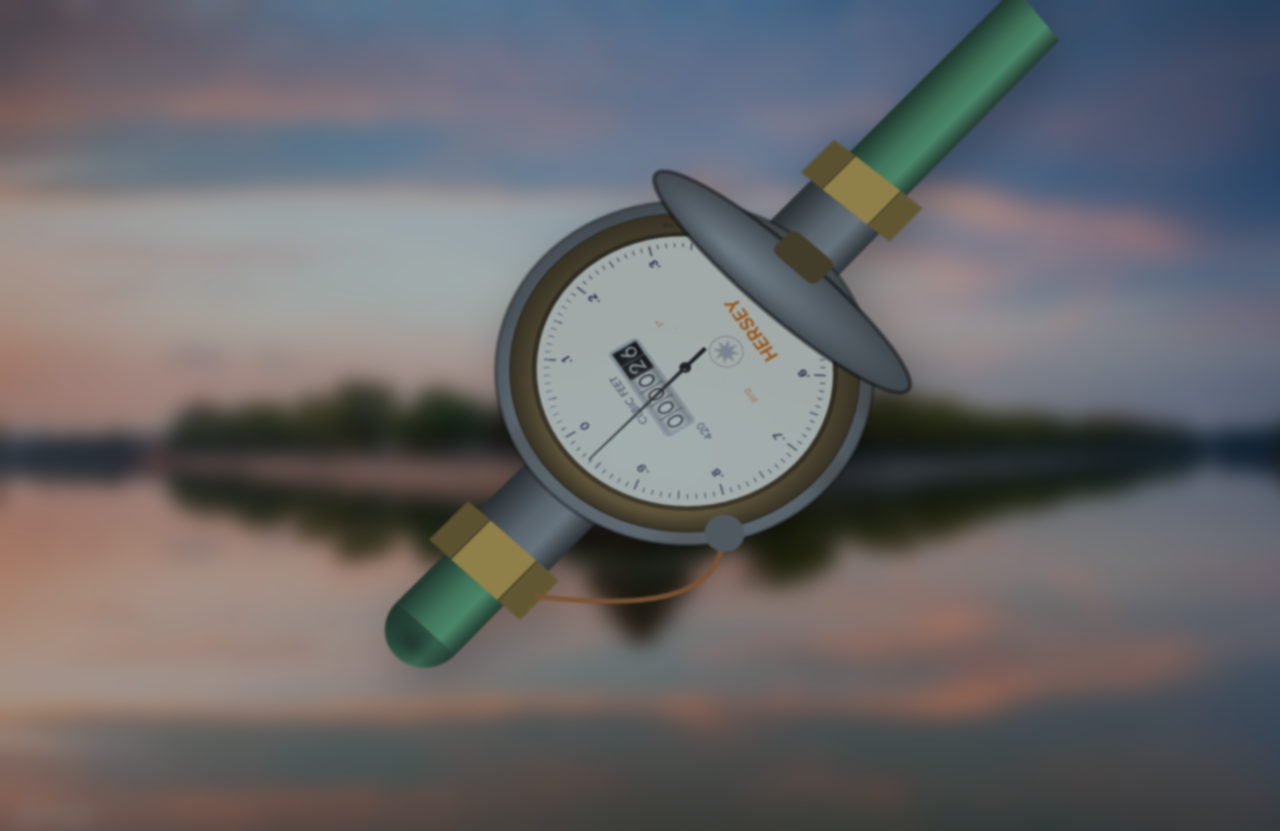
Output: 25.96 ft³
